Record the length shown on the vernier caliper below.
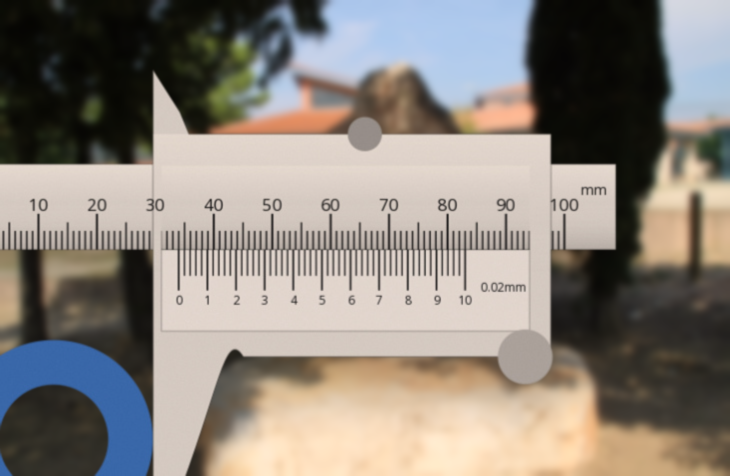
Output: 34.0 mm
